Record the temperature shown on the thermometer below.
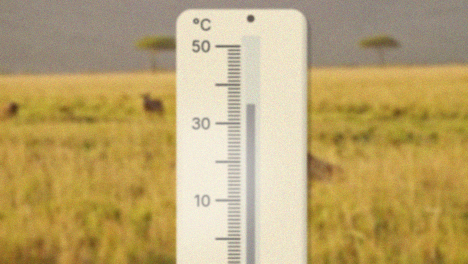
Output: 35 °C
